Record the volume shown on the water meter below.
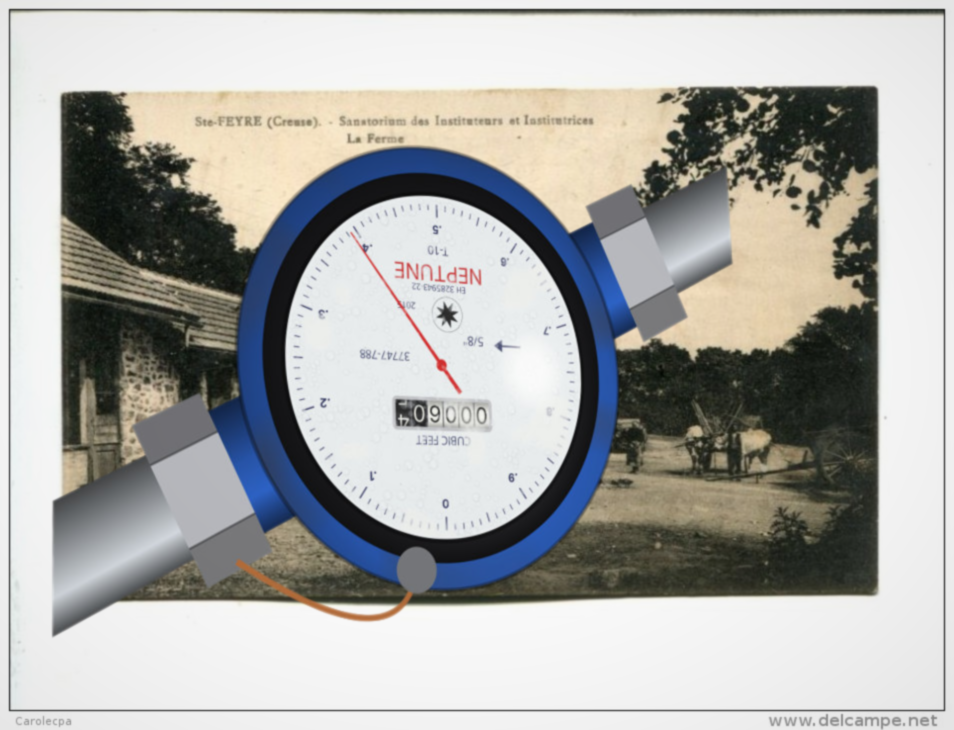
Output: 604.39 ft³
